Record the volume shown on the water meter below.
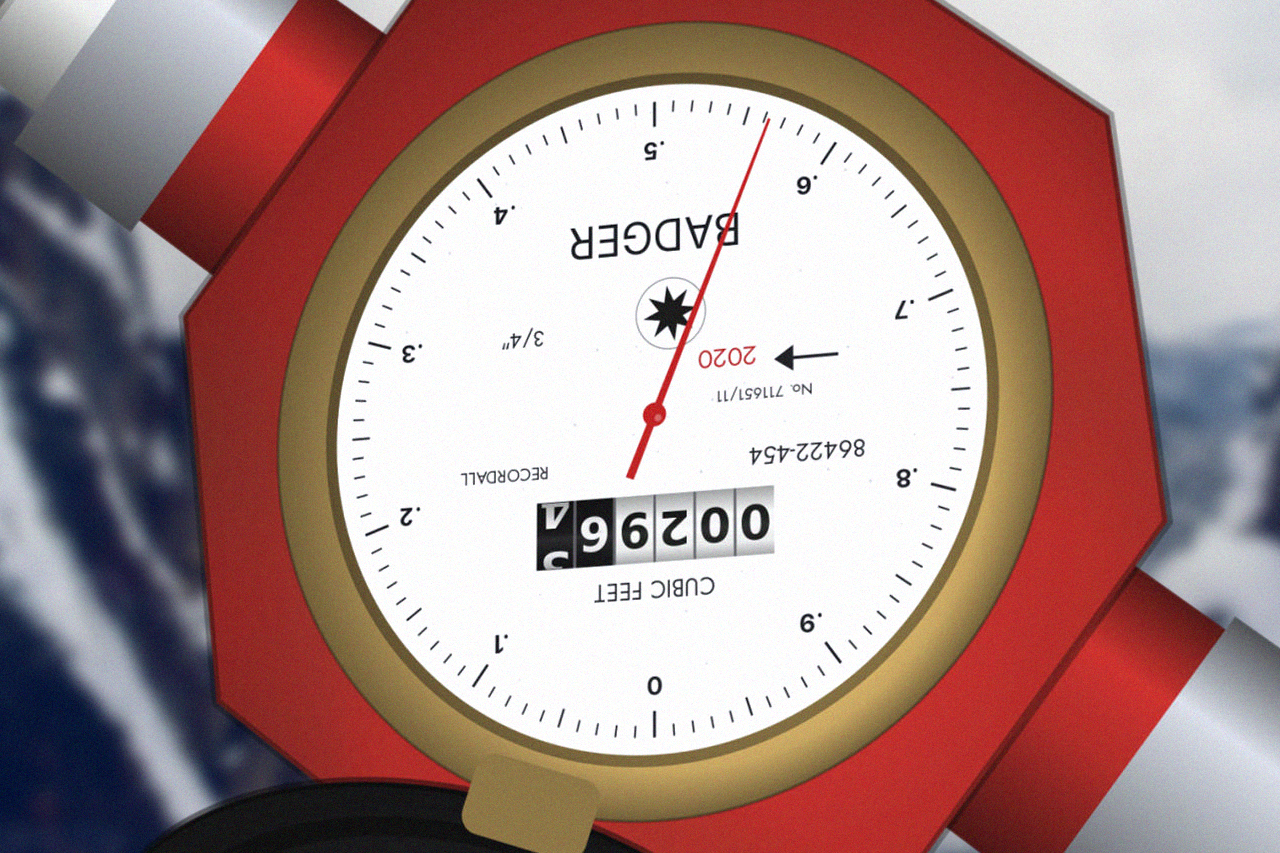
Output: 2963.56 ft³
